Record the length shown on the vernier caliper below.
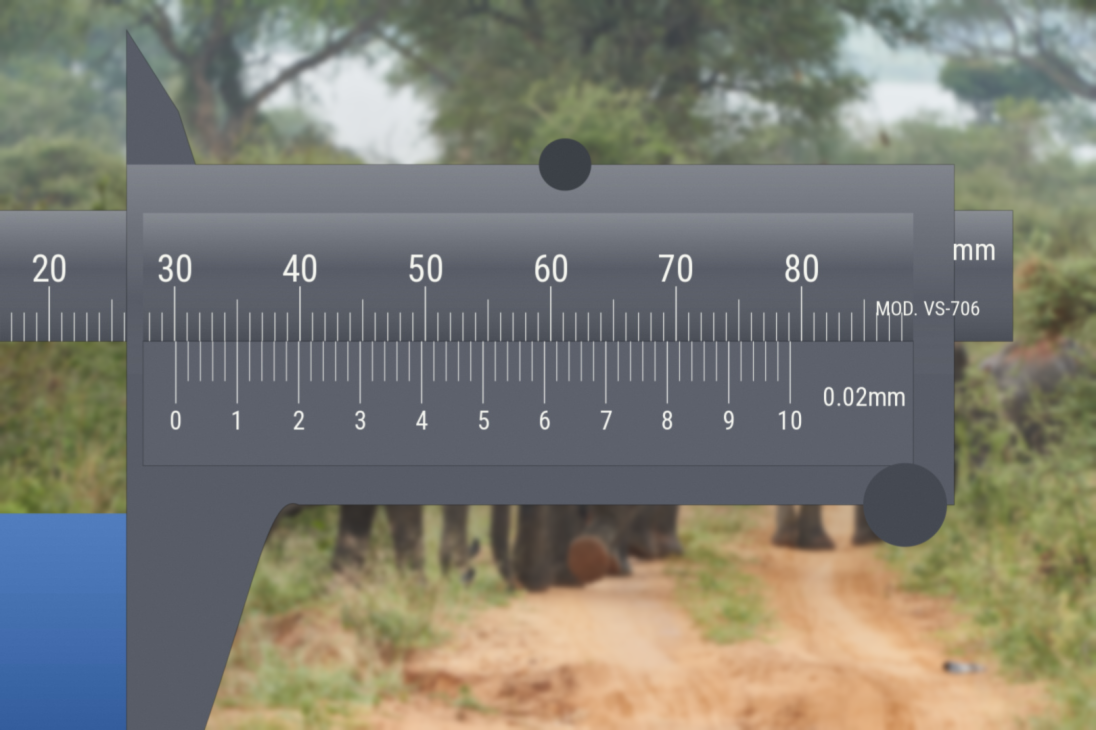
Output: 30.1 mm
